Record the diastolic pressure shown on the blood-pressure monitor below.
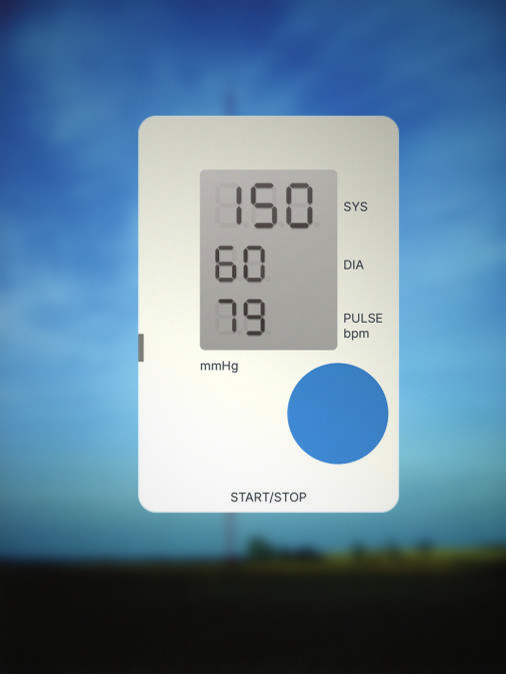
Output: 60 mmHg
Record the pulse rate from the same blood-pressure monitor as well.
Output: 79 bpm
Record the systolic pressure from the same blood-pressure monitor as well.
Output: 150 mmHg
